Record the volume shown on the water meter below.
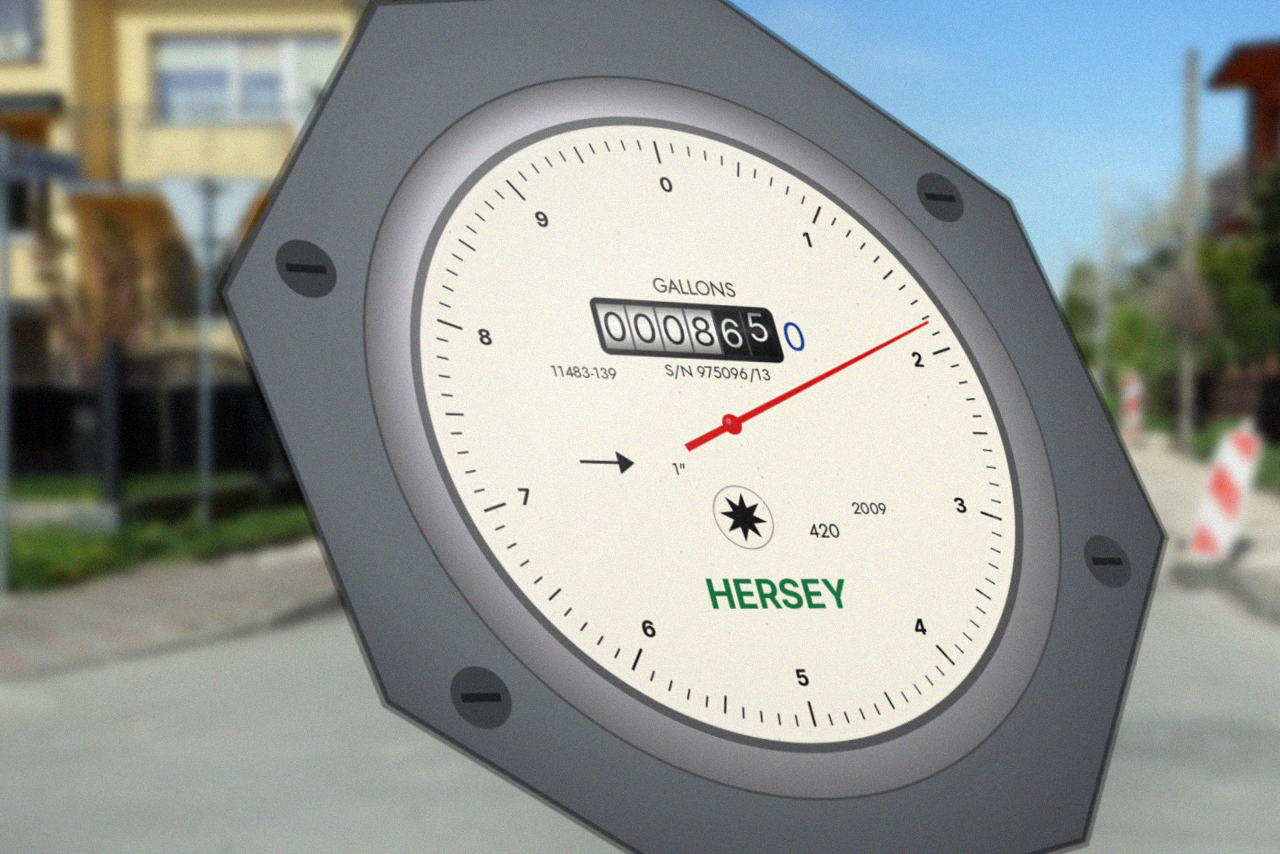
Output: 8651.8 gal
